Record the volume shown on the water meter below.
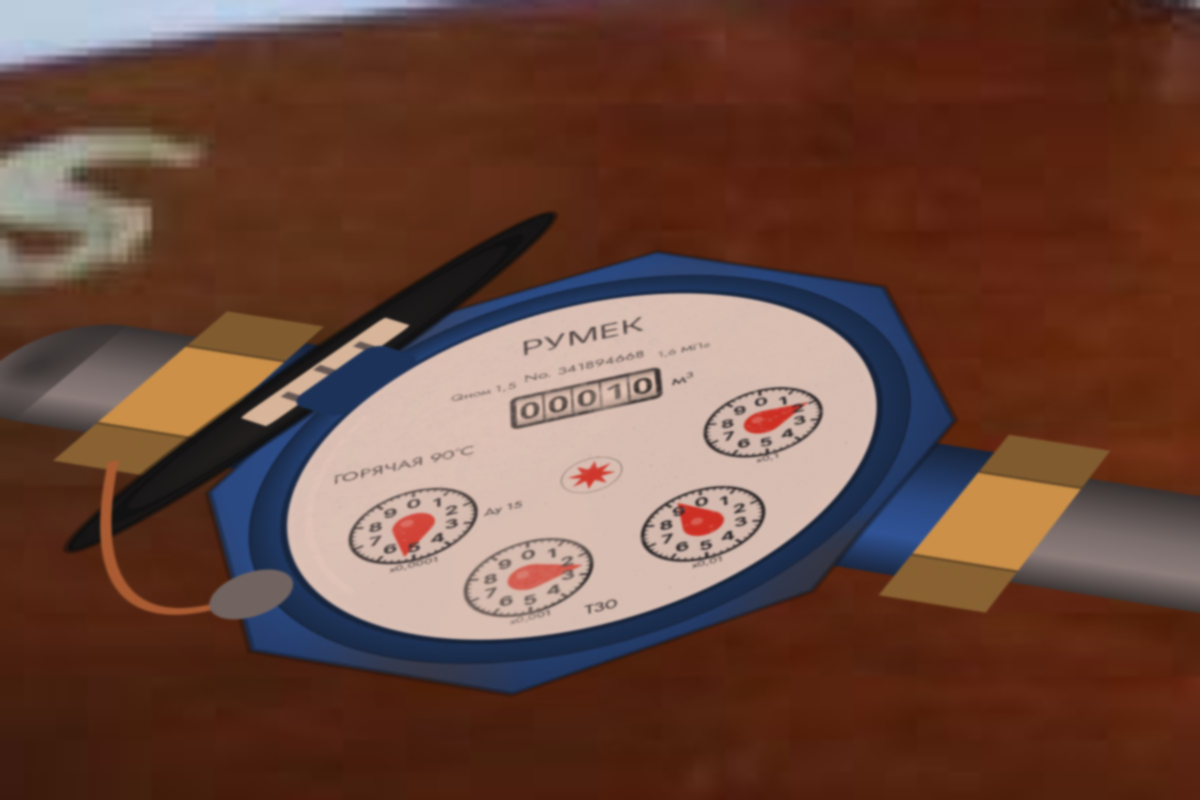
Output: 10.1925 m³
